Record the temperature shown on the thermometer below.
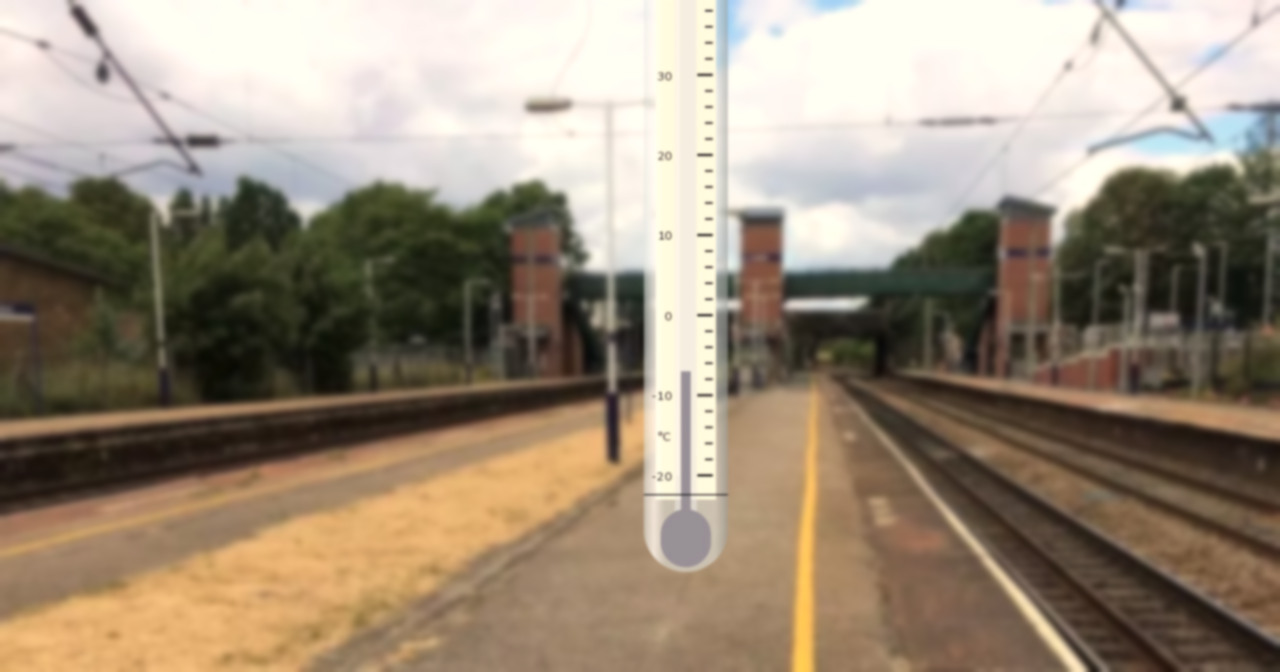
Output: -7 °C
